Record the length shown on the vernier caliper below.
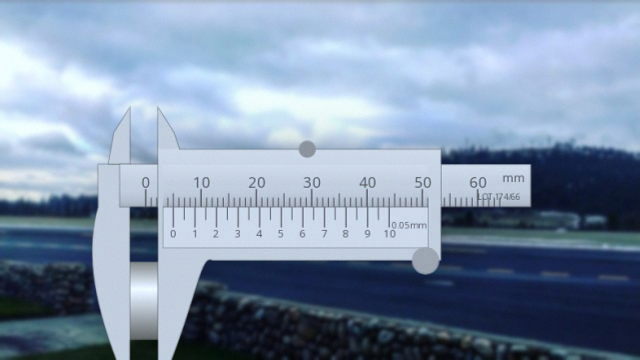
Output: 5.0 mm
